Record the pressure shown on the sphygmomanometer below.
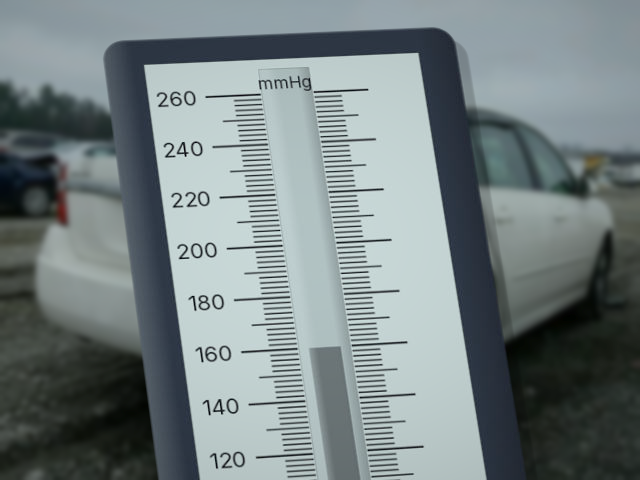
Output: 160 mmHg
